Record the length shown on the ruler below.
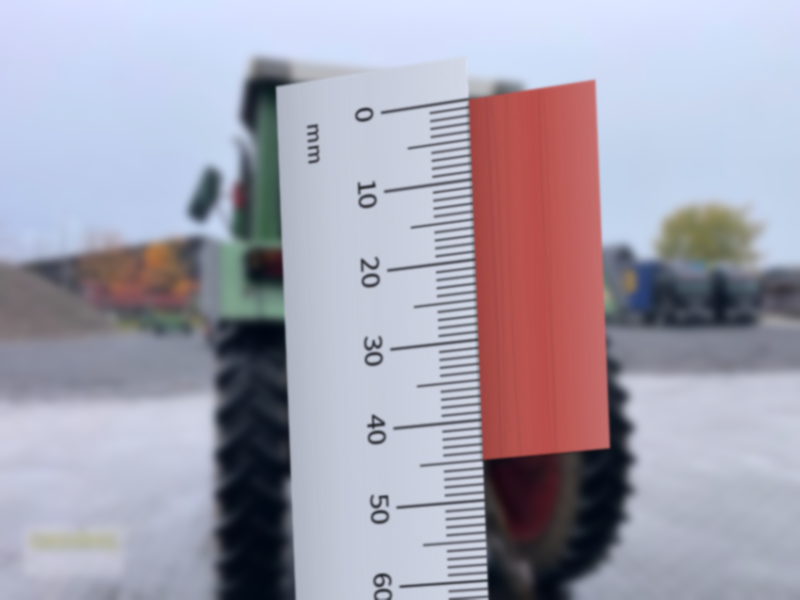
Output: 45 mm
